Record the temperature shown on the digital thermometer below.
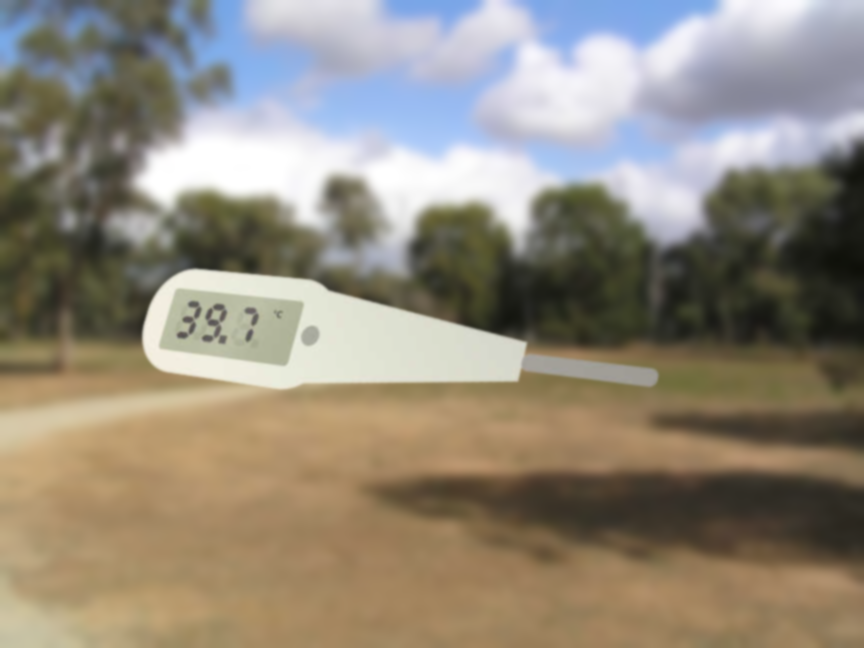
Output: 39.7 °C
